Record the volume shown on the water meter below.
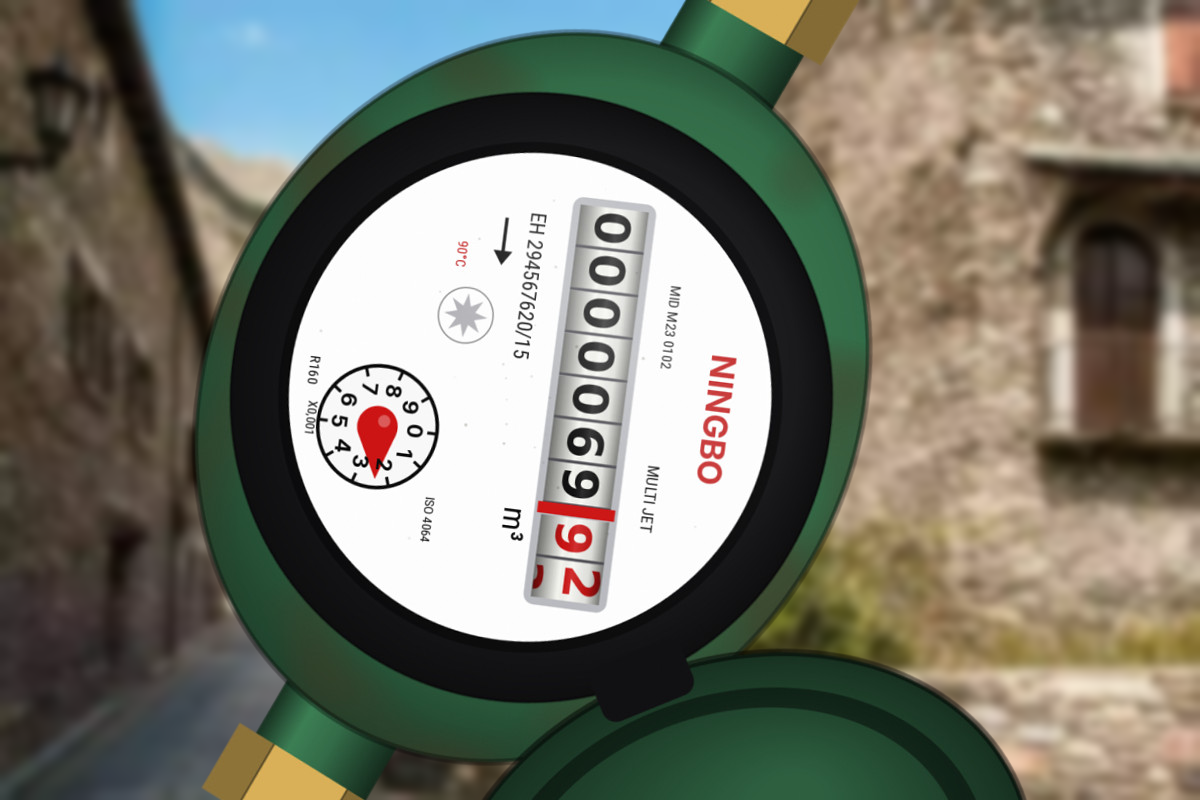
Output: 69.922 m³
